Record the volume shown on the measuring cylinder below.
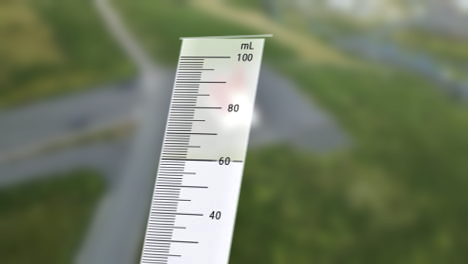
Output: 60 mL
